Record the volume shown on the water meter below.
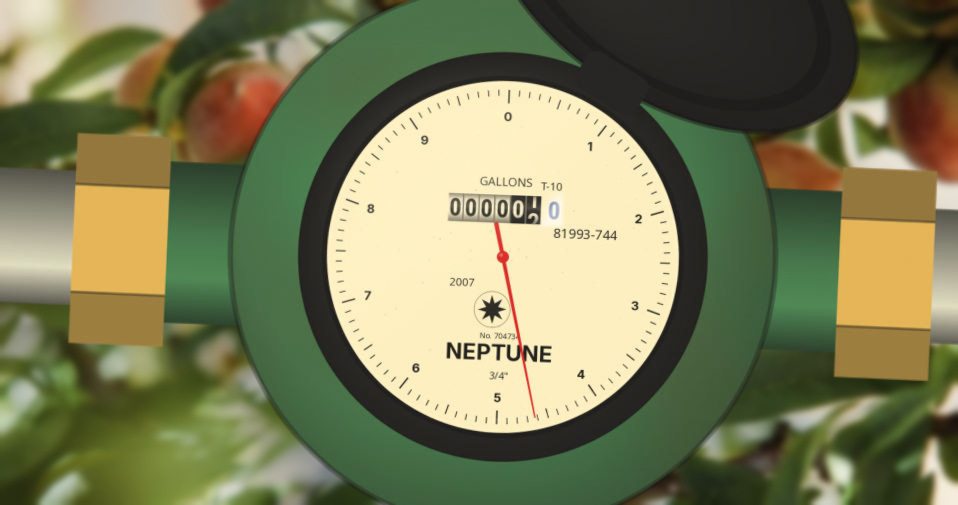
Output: 14.6 gal
